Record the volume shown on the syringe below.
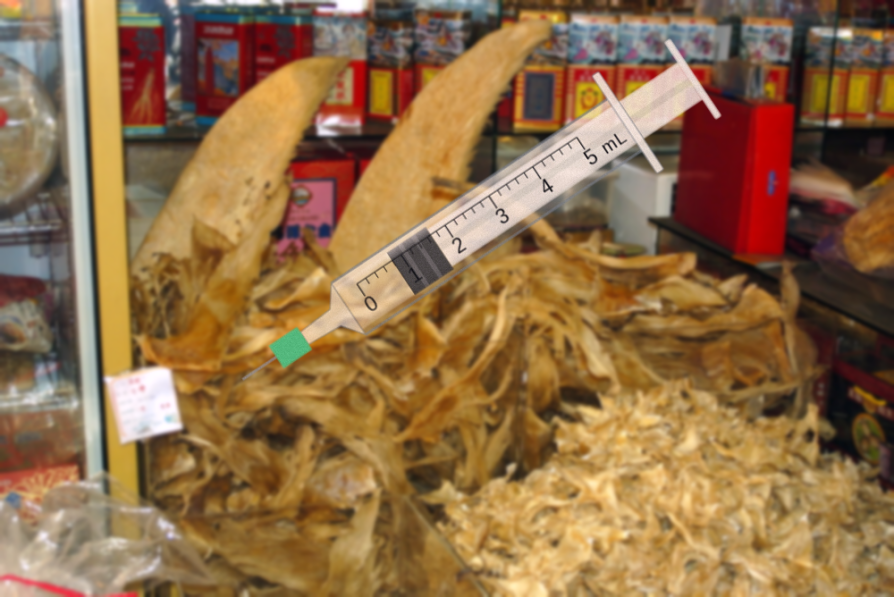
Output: 0.8 mL
